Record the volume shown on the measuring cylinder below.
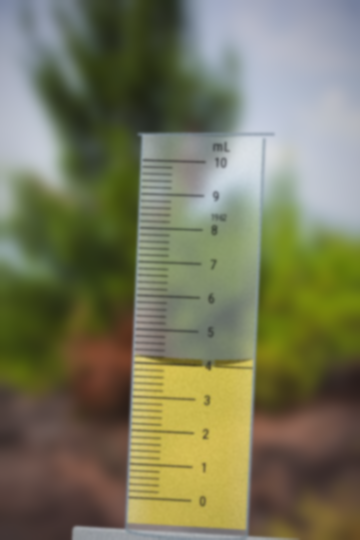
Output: 4 mL
